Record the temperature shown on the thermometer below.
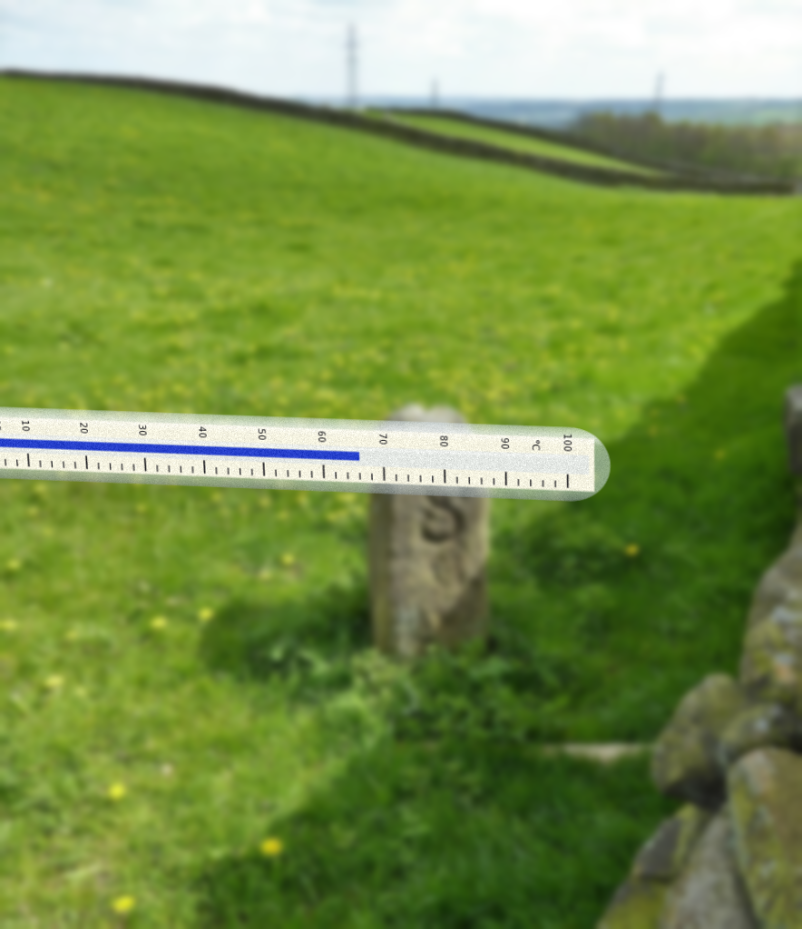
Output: 66 °C
